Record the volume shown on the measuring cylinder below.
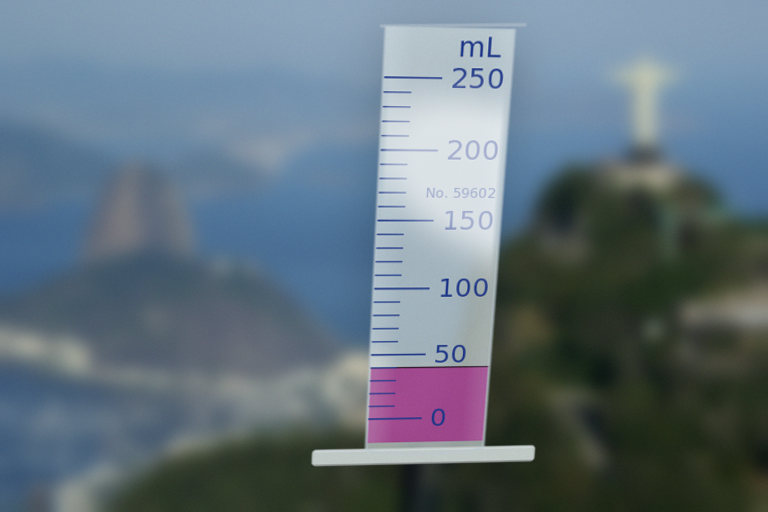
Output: 40 mL
